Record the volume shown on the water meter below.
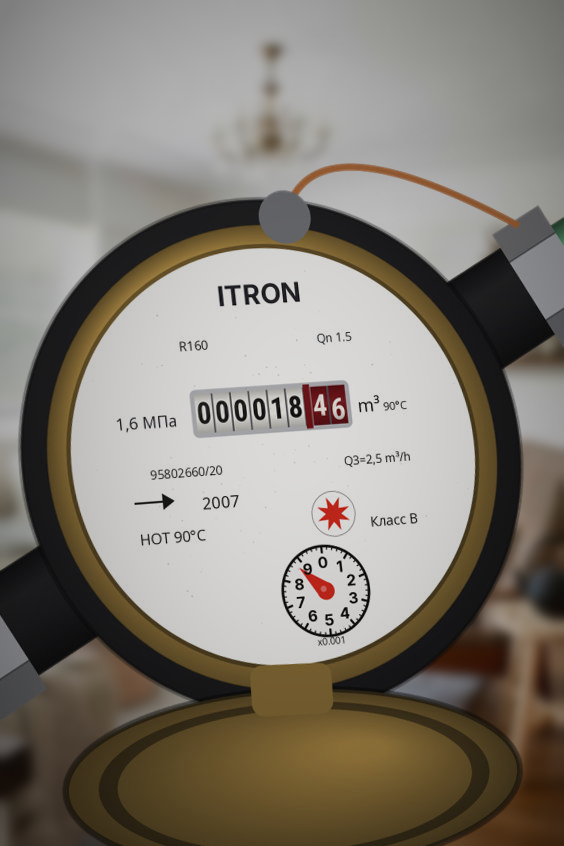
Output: 18.458 m³
